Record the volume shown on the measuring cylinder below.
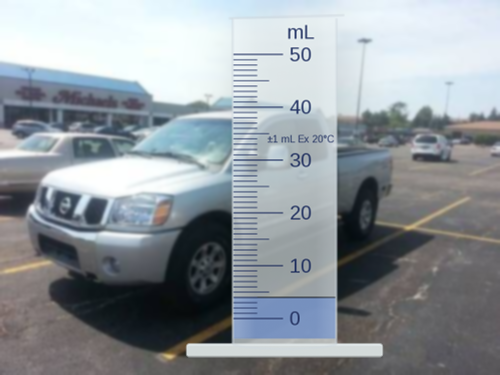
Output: 4 mL
